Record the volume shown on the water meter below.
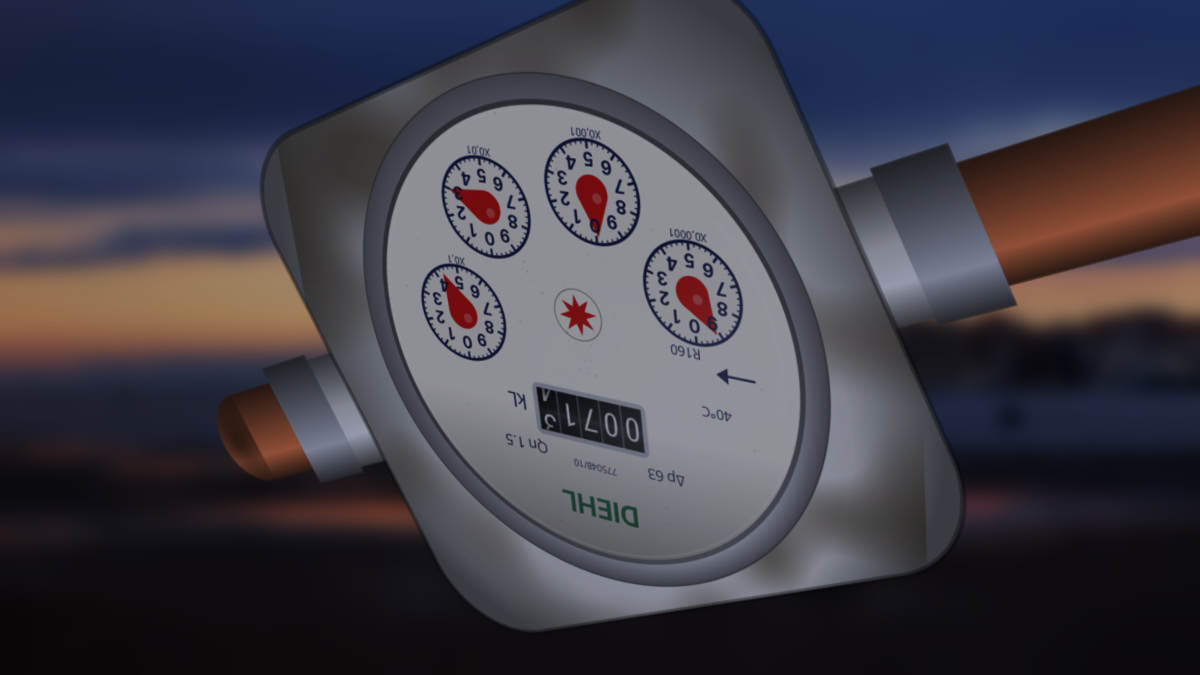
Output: 713.4299 kL
